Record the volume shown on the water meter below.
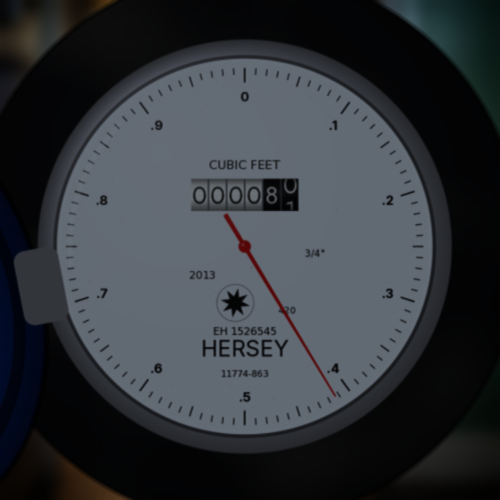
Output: 80.41 ft³
